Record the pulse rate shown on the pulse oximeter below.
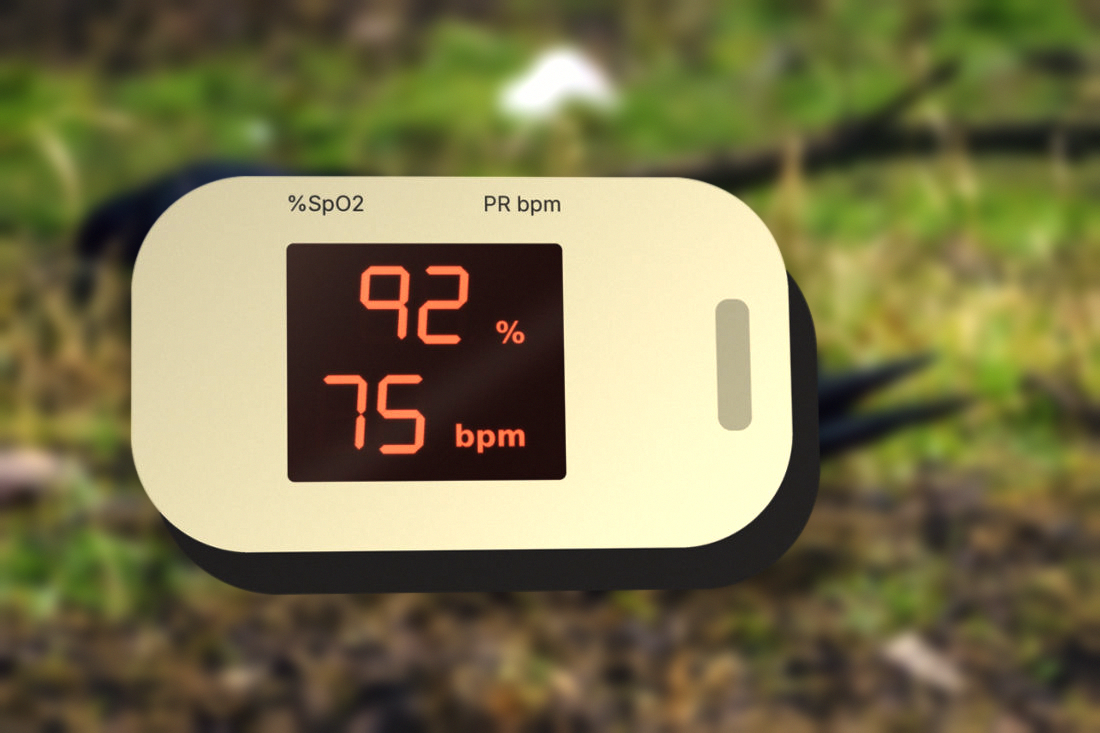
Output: 75 bpm
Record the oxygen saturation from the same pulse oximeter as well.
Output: 92 %
